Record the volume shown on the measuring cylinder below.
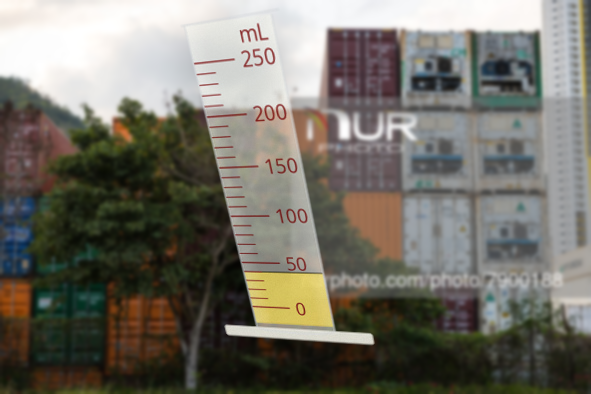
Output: 40 mL
